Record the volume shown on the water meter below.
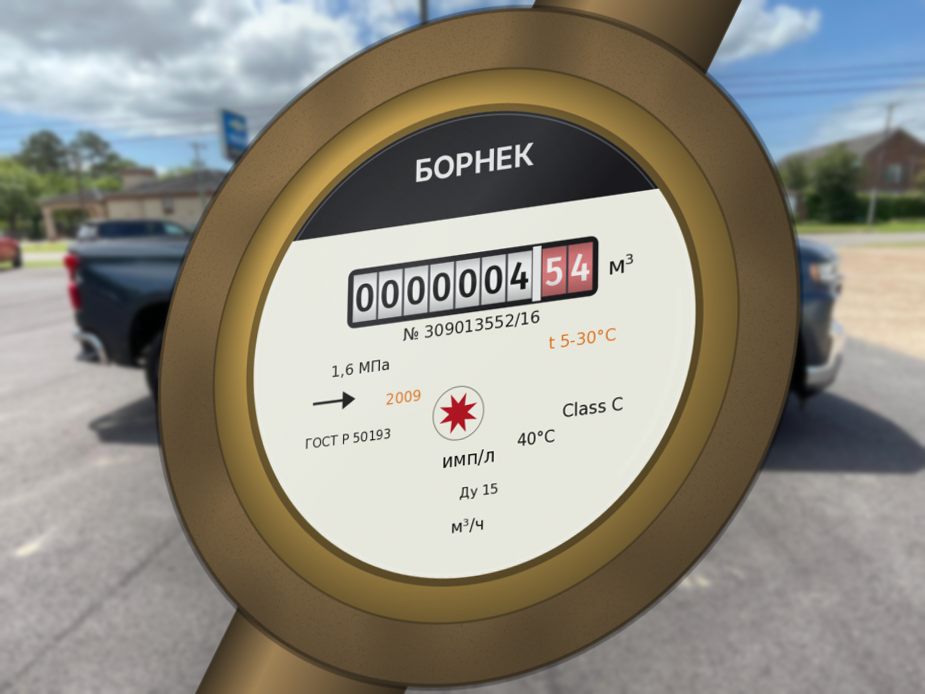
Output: 4.54 m³
